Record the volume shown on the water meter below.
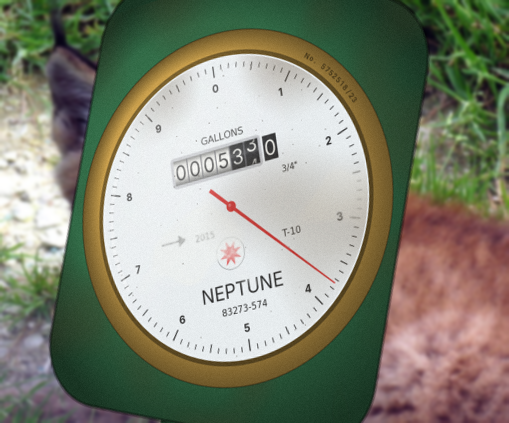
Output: 5333.7 gal
